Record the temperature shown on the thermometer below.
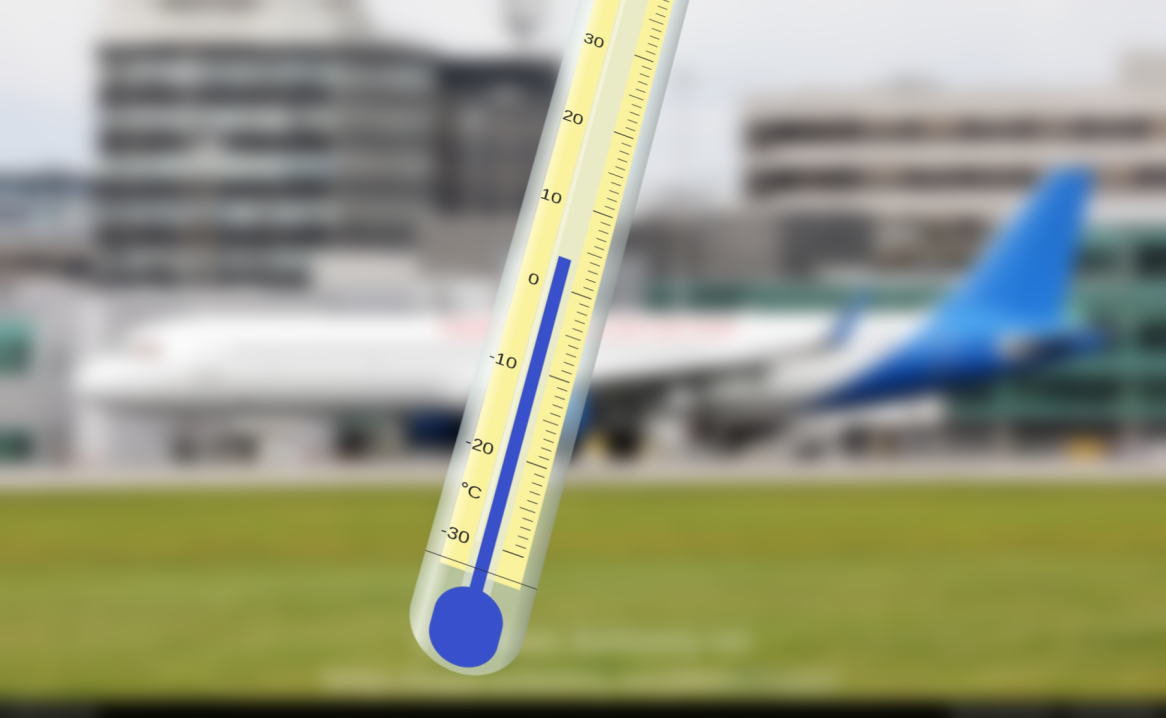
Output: 3.5 °C
